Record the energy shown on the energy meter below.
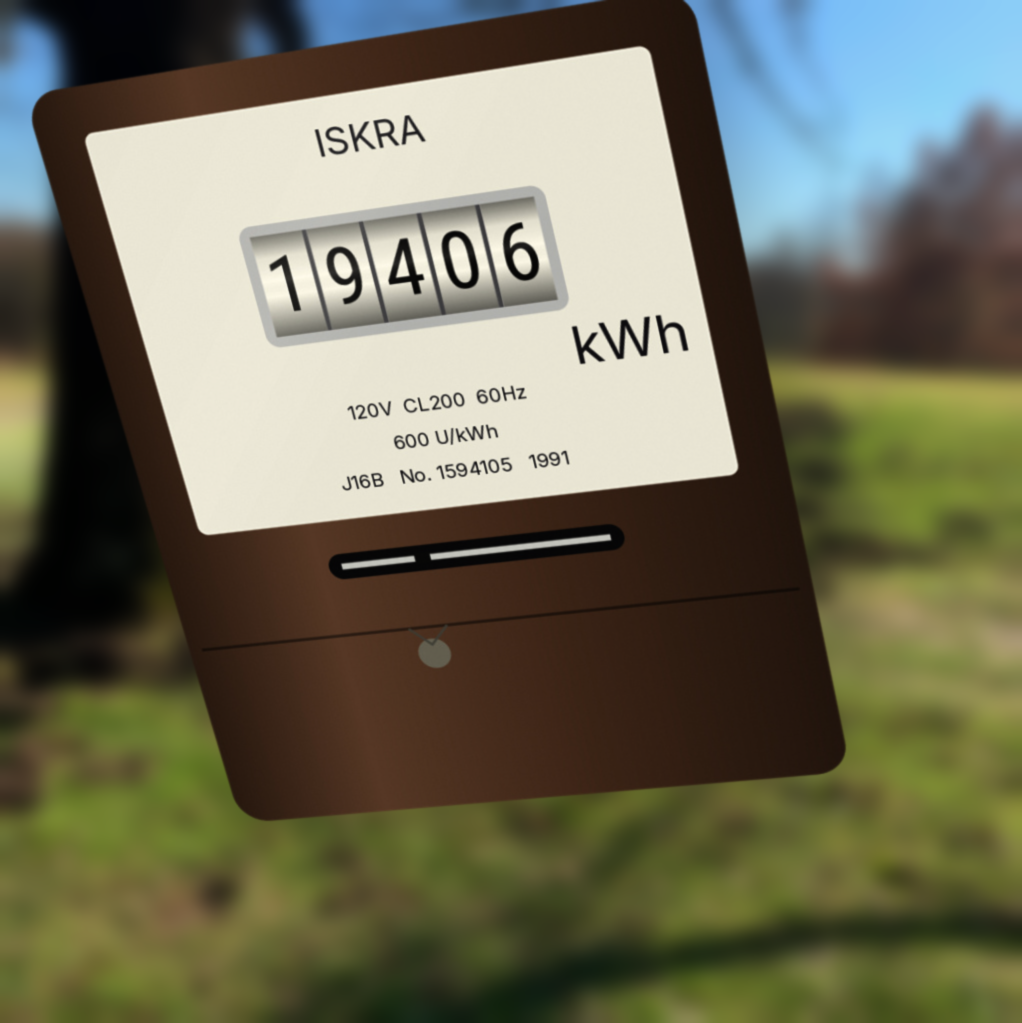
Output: 19406 kWh
